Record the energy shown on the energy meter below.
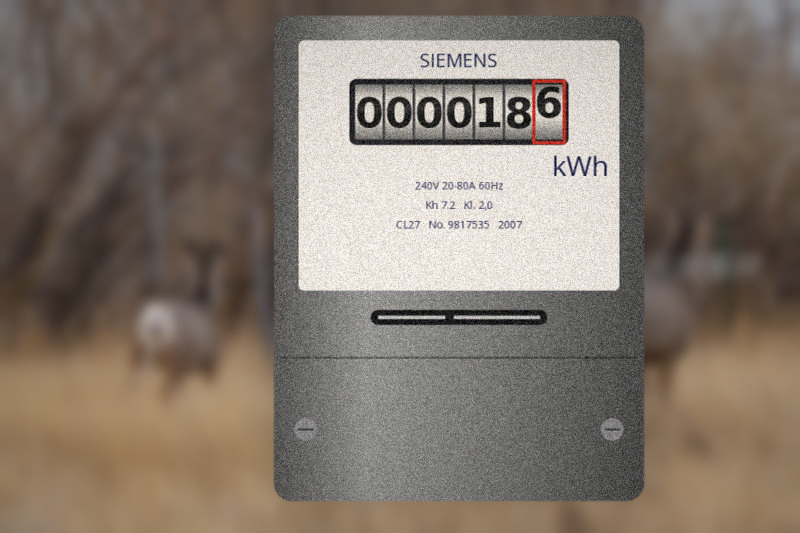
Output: 18.6 kWh
